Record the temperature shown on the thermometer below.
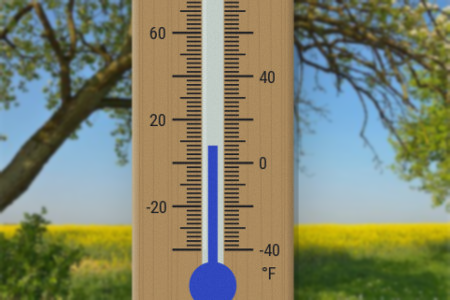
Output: 8 °F
